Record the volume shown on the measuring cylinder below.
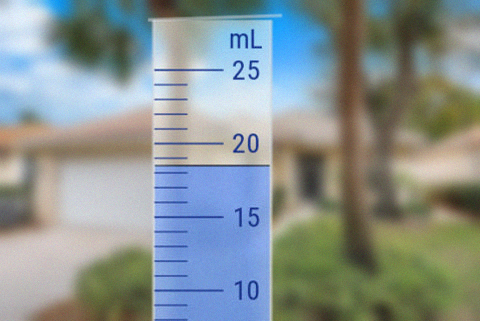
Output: 18.5 mL
